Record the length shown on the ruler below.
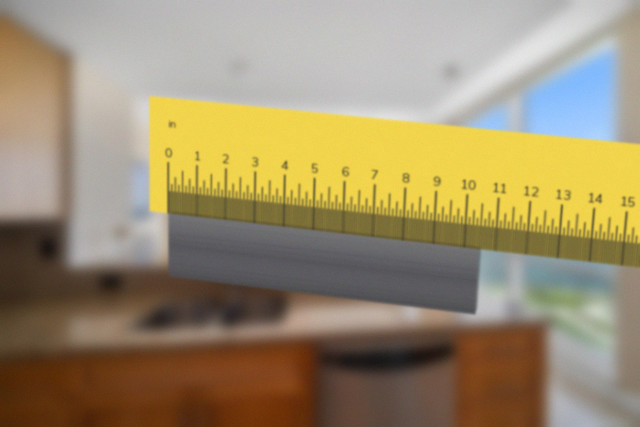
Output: 10.5 in
